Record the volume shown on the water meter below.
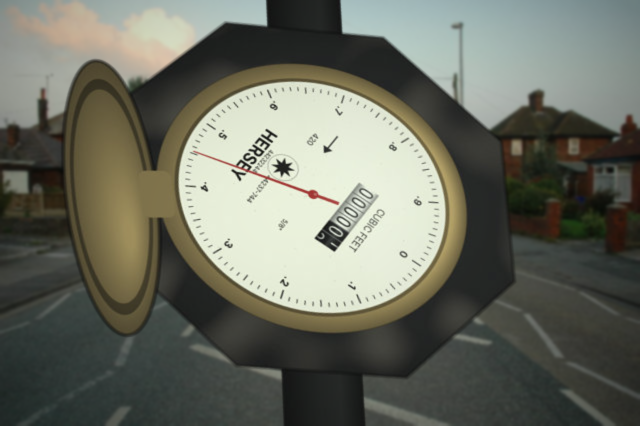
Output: 1.45 ft³
